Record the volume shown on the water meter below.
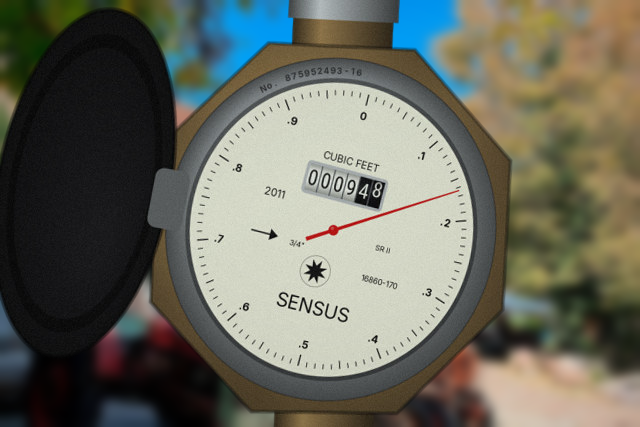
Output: 948.16 ft³
